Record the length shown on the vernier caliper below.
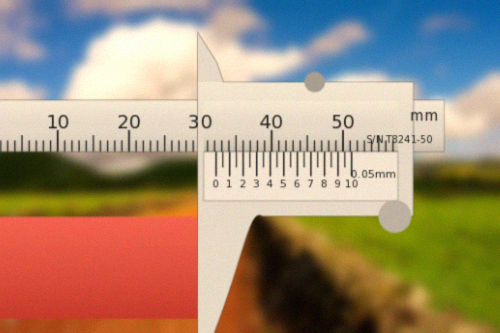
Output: 32.2 mm
